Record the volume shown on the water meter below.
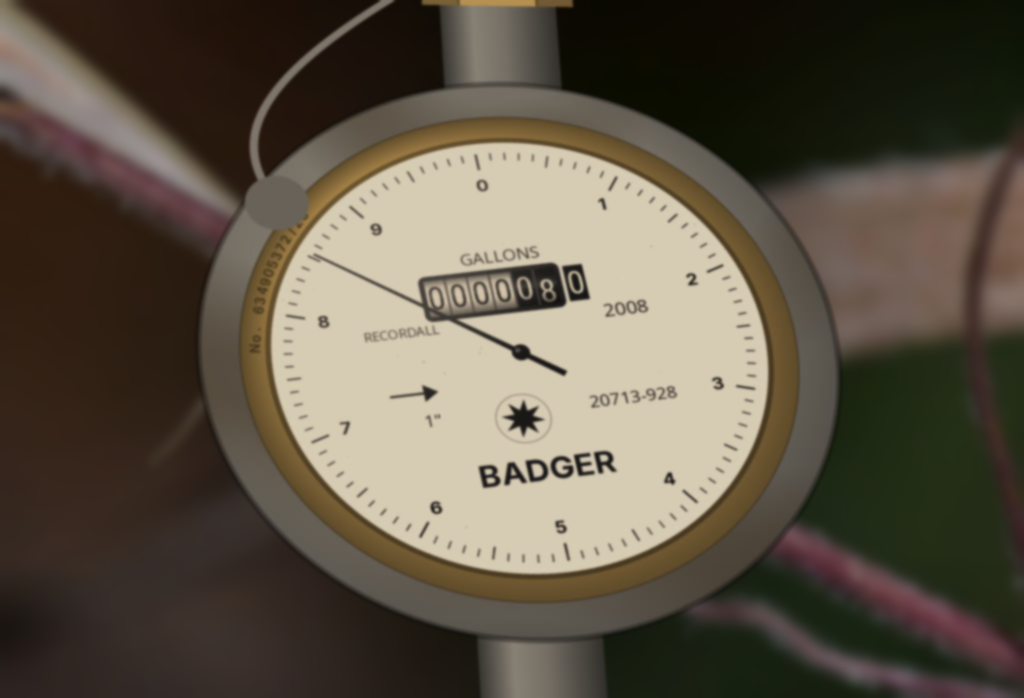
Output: 78.5 gal
